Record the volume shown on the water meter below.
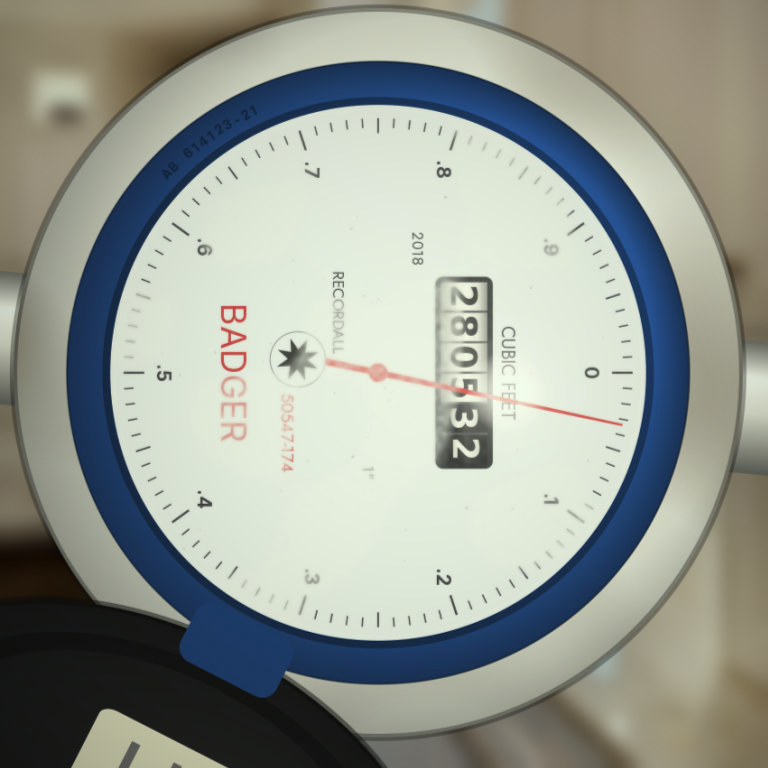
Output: 280532.03 ft³
